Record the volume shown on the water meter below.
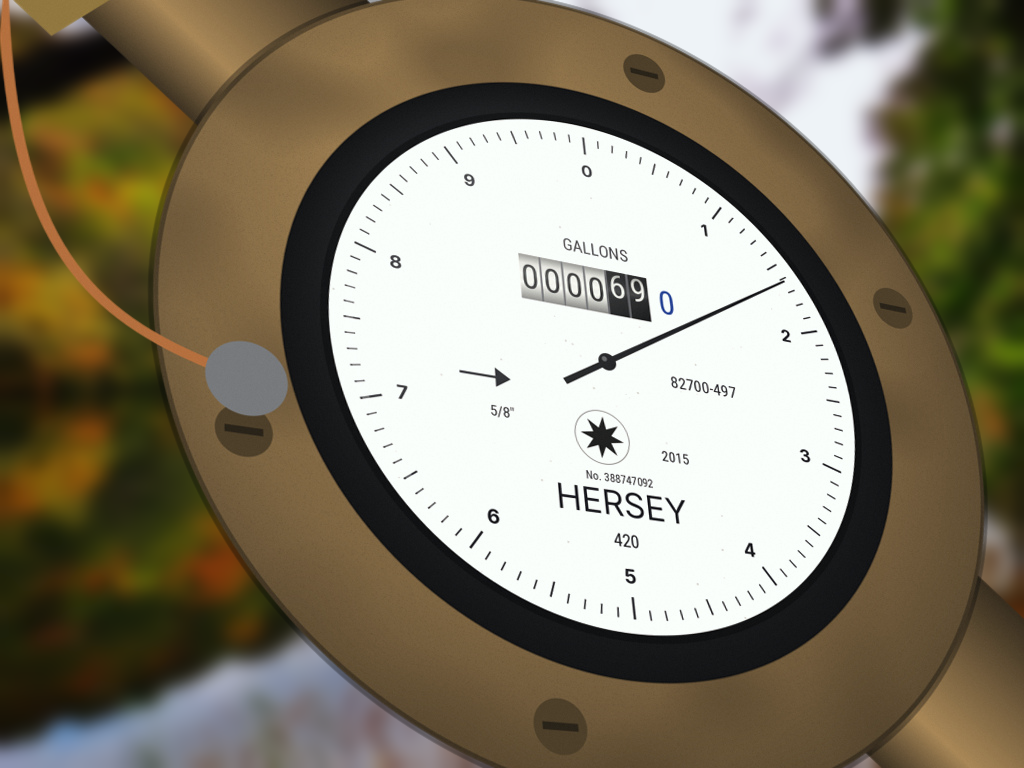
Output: 691.6 gal
